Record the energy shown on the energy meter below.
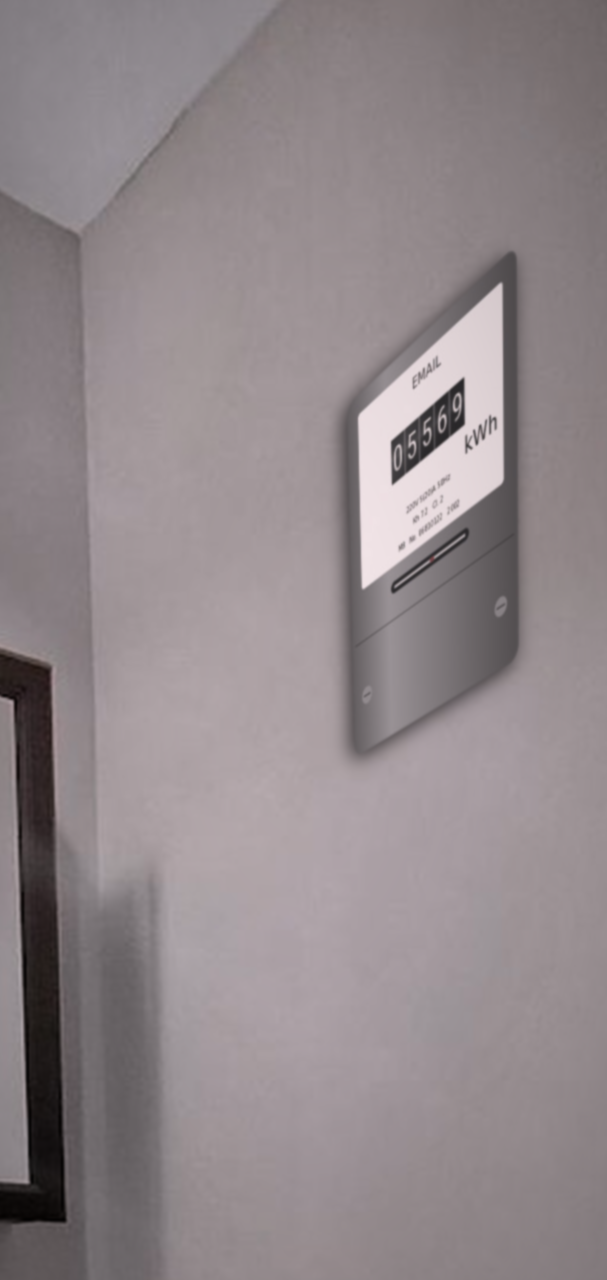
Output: 5569 kWh
